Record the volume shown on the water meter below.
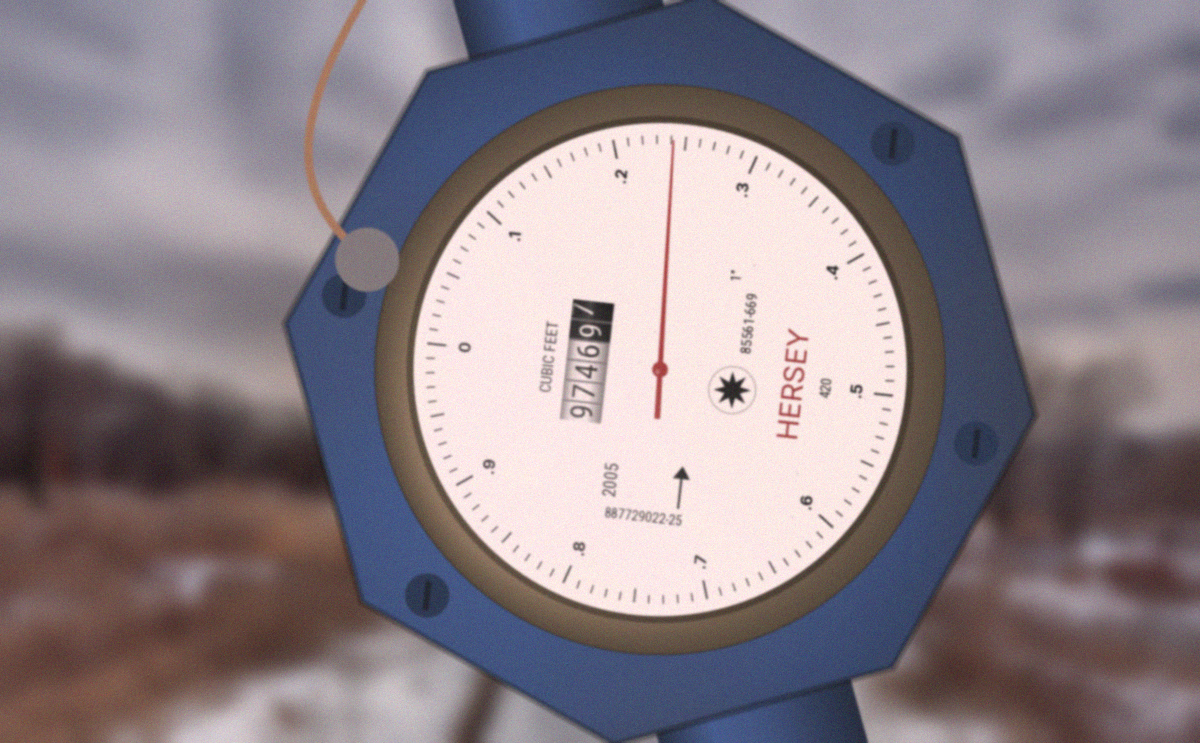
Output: 974697.24 ft³
